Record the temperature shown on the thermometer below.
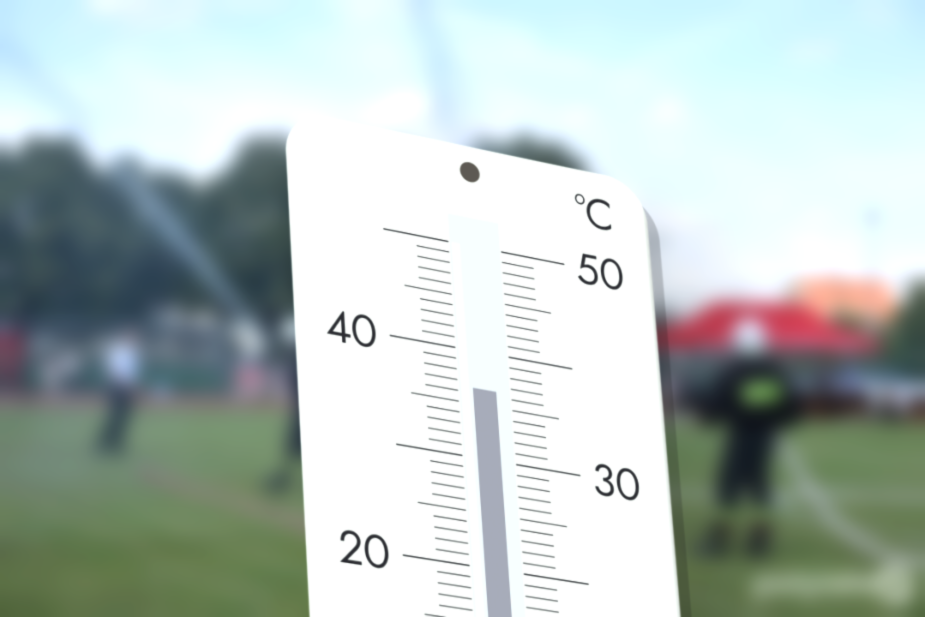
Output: 36.5 °C
